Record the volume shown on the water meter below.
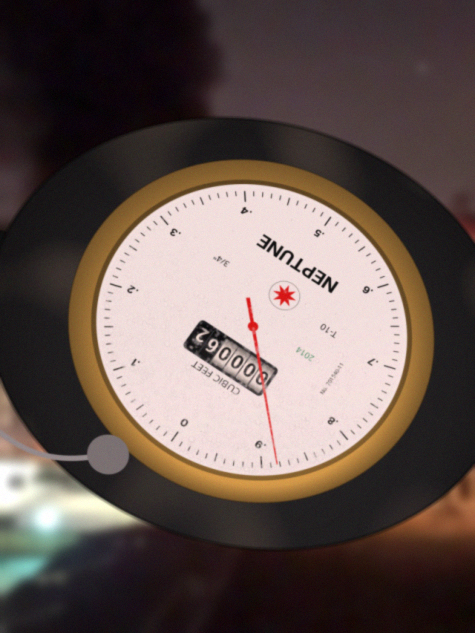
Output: 61.88 ft³
